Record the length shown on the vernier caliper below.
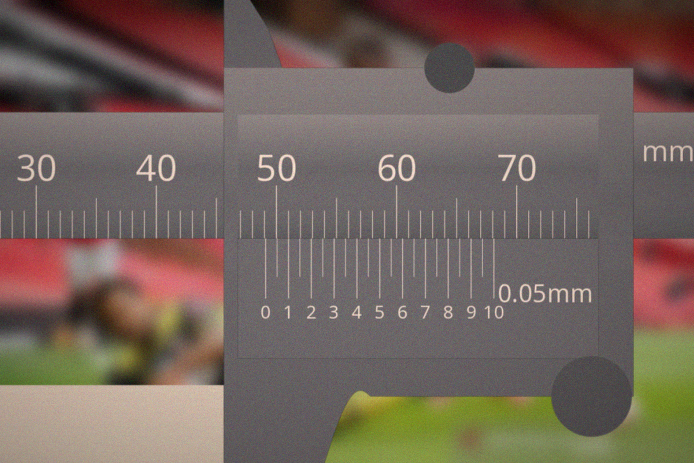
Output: 49.1 mm
